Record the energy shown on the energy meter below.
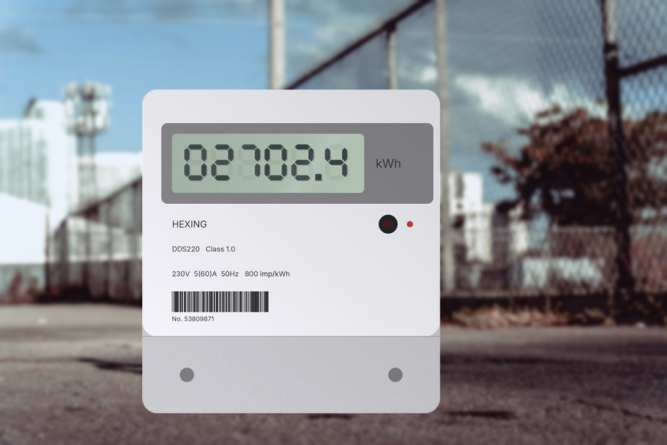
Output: 2702.4 kWh
